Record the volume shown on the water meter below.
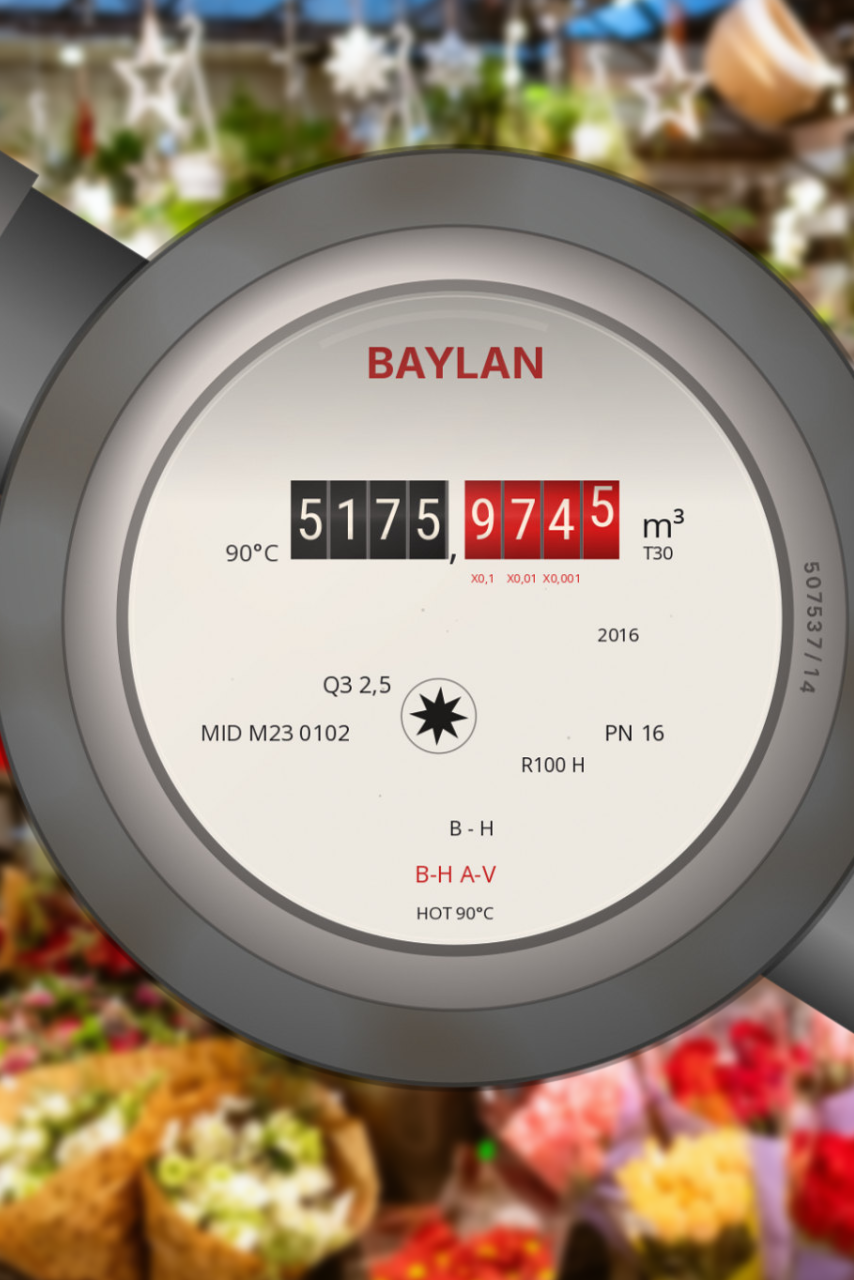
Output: 5175.9745 m³
